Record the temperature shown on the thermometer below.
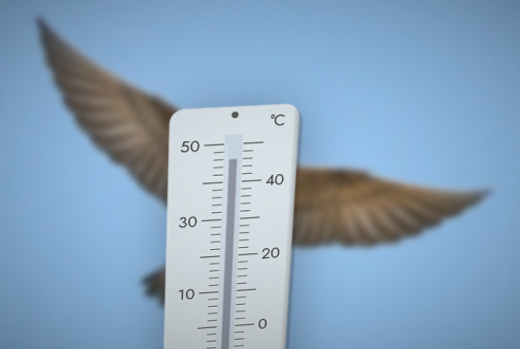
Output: 46 °C
